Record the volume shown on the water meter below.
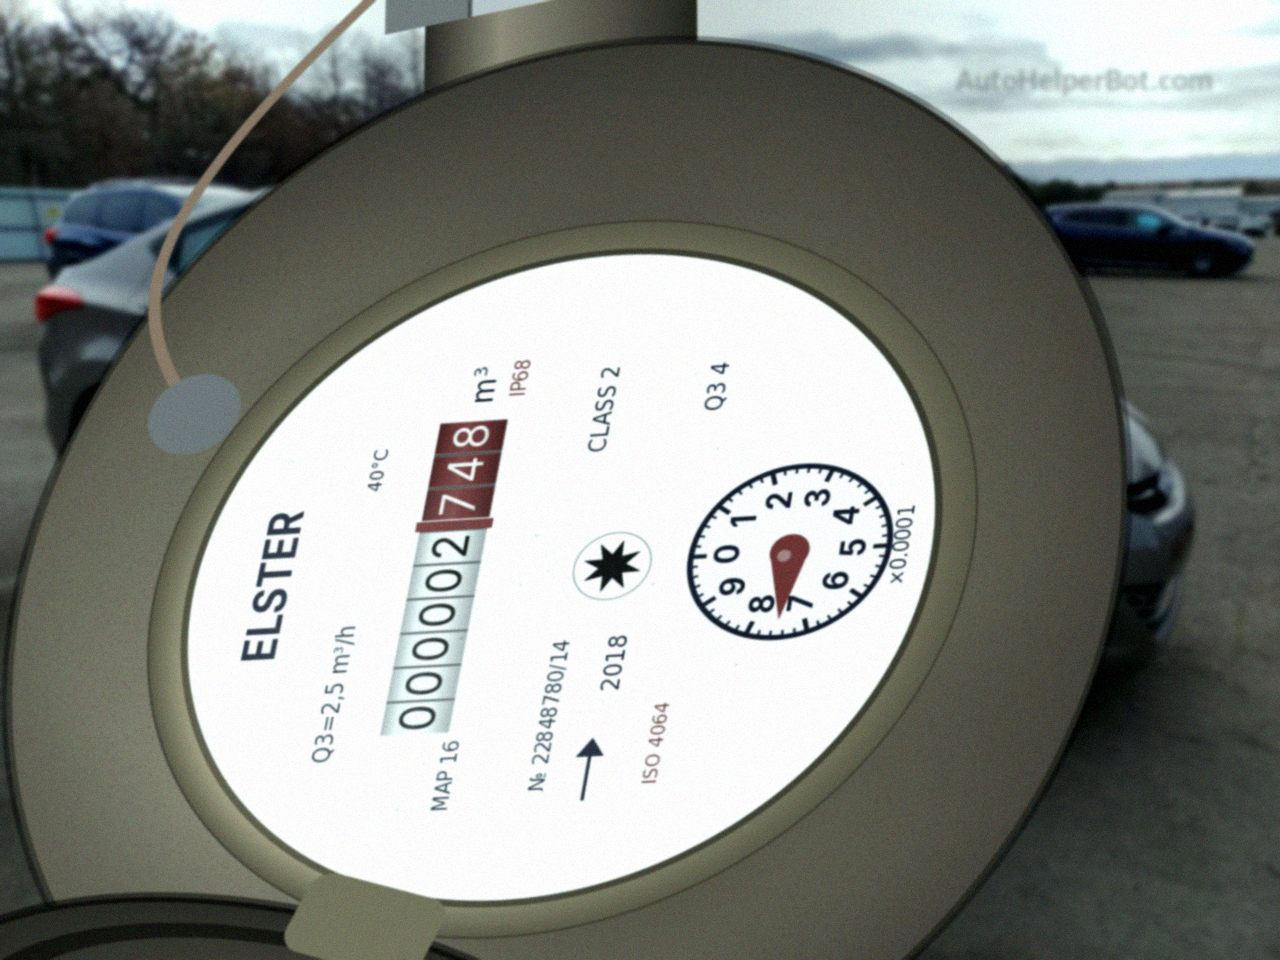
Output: 2.7487 m³
